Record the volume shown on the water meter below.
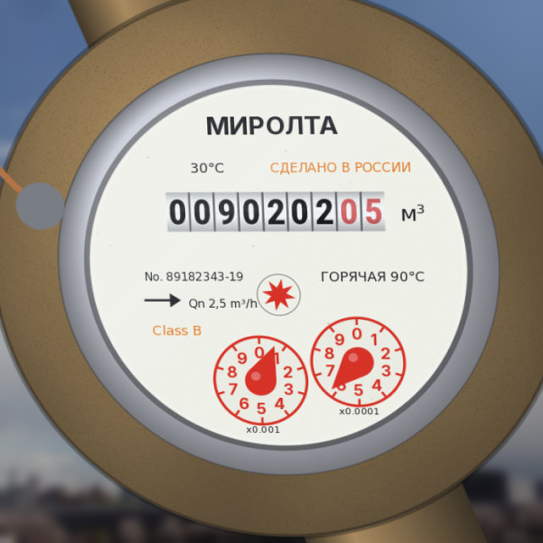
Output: 90202.0506 m³
